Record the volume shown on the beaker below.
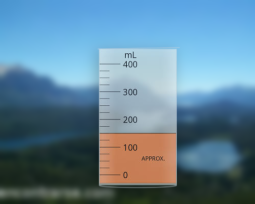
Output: 150 mL
